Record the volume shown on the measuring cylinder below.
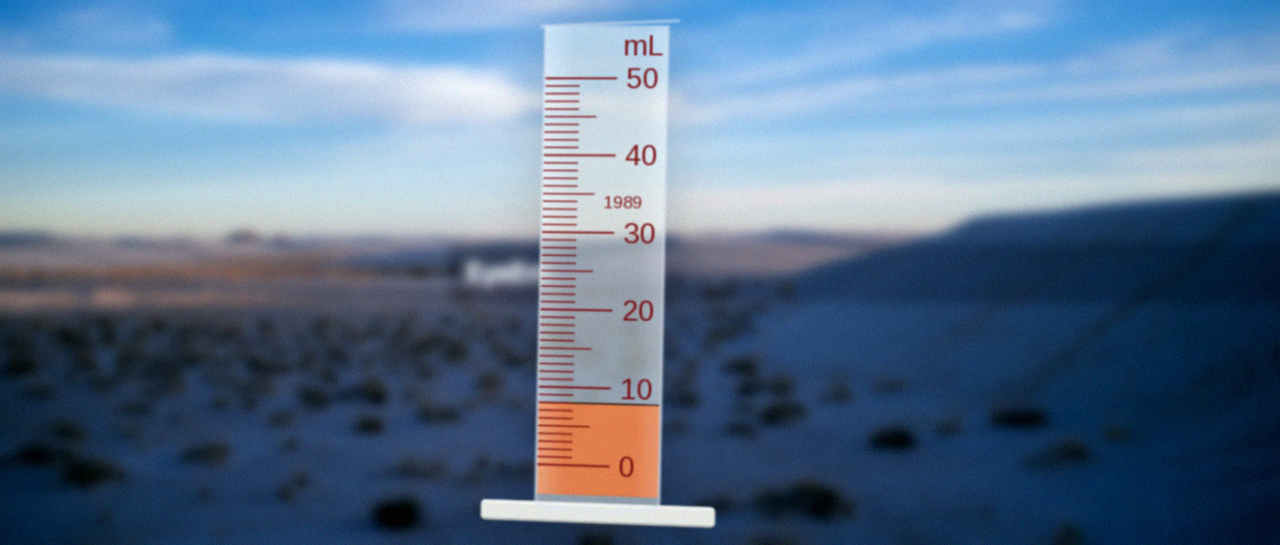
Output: 8 mL
